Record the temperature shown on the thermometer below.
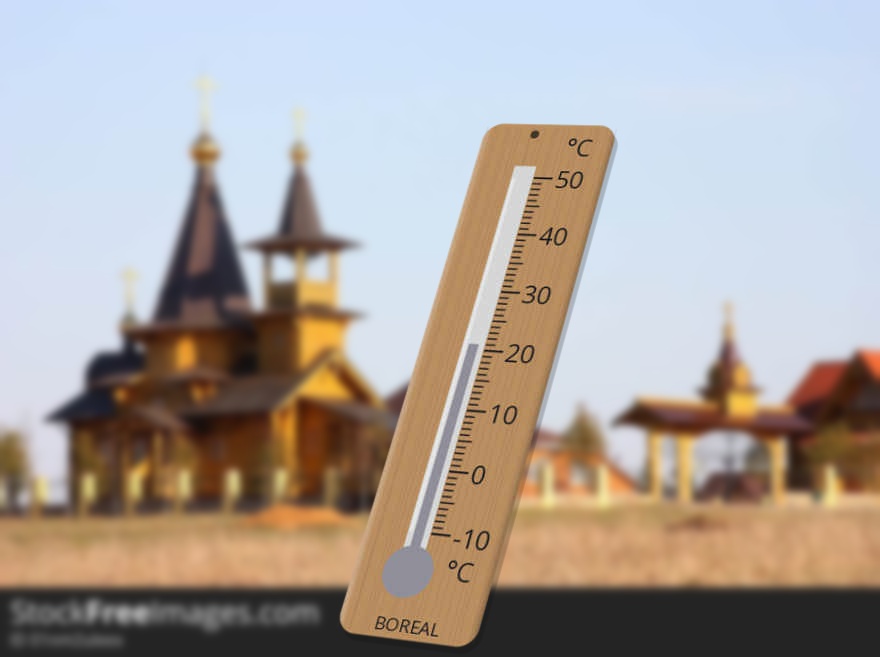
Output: 21 °C
